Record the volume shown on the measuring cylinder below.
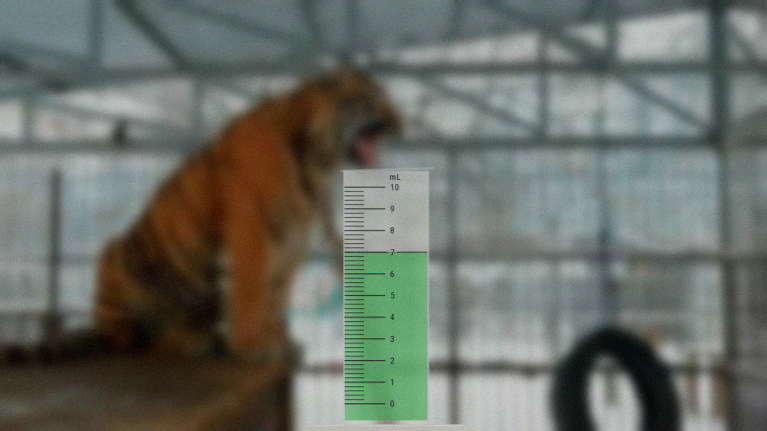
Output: 7 mL
